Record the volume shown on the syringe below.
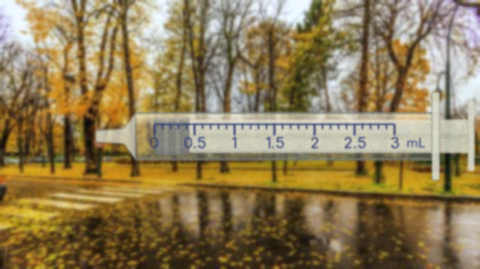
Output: 0 mL
